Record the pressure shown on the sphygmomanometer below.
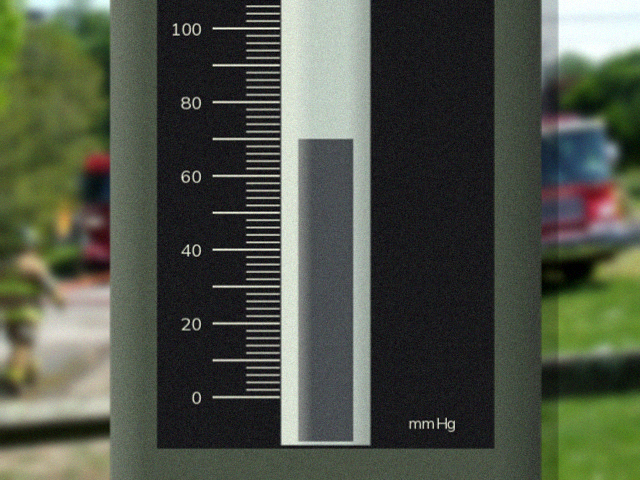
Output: 70 mmHg
